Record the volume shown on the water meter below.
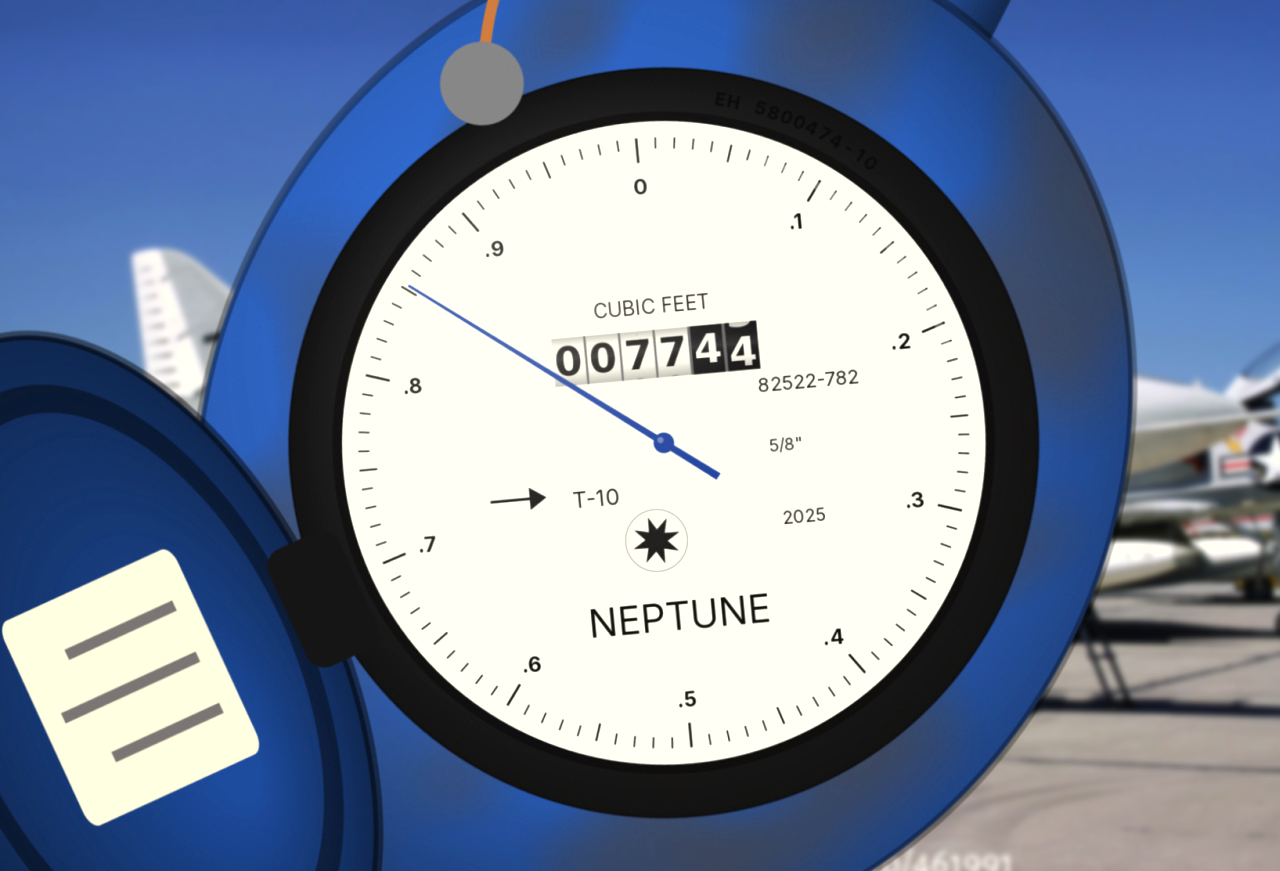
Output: 7743.85 ft³
